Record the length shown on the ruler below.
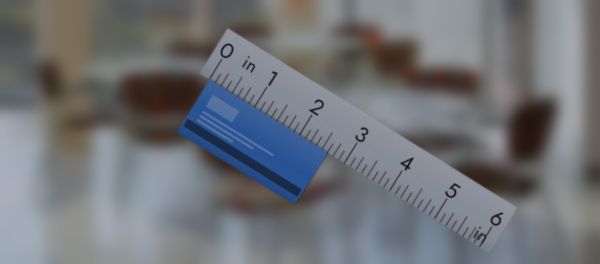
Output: 2.625 in
